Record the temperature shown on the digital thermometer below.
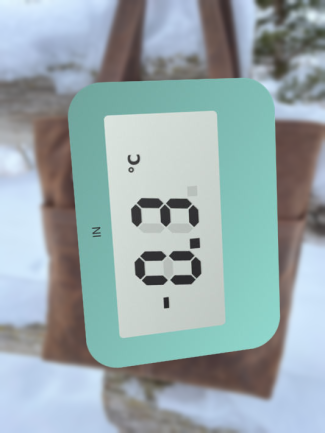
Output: -0.3 °C
